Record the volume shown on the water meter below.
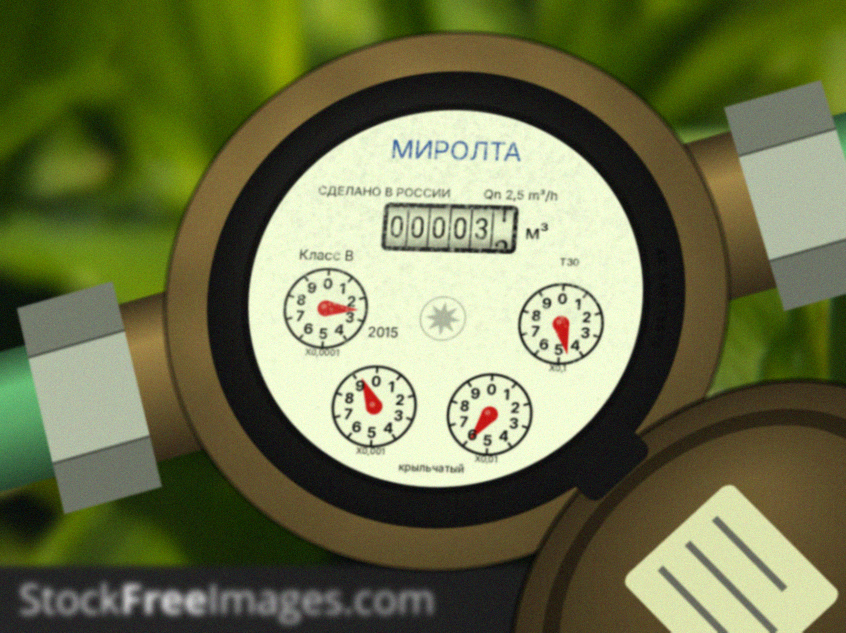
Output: 31.4592 m³
